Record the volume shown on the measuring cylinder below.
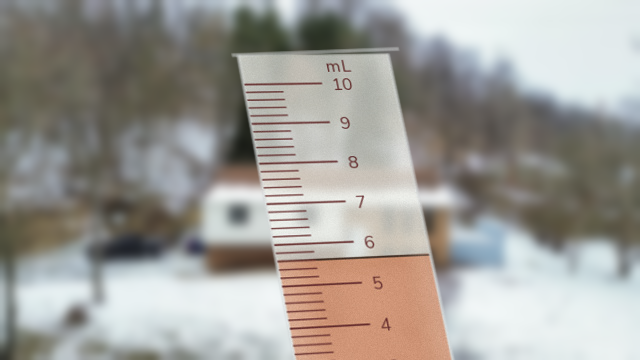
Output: 5.6 mL
